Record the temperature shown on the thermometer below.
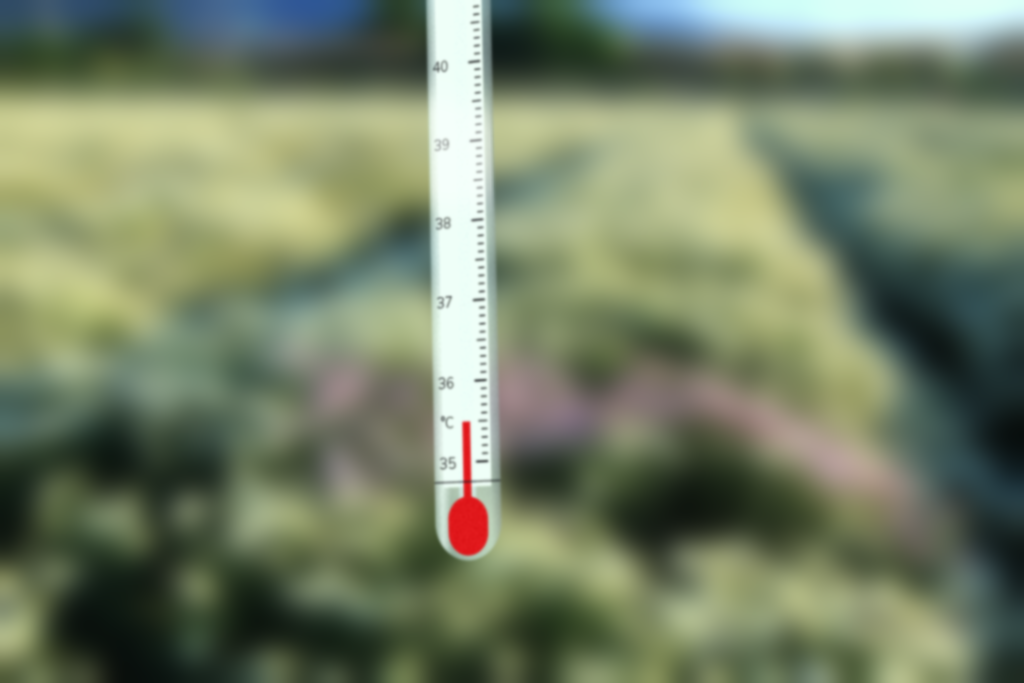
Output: 35.5 °C
